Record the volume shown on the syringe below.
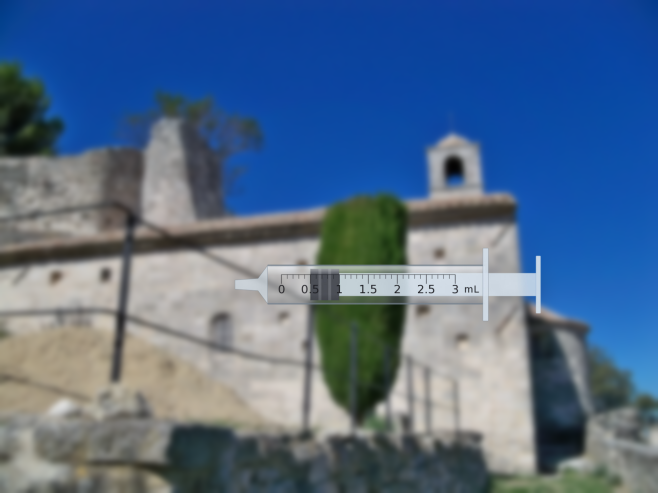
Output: 0.5 mL
